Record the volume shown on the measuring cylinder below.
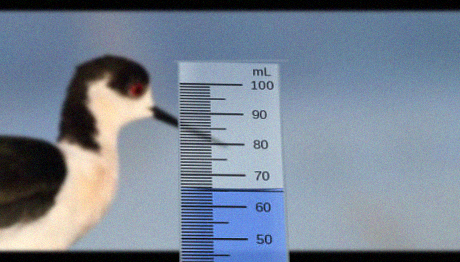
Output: 65 mL
